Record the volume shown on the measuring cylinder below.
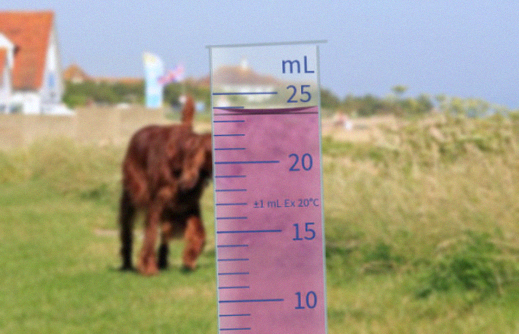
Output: 23.5 mL
